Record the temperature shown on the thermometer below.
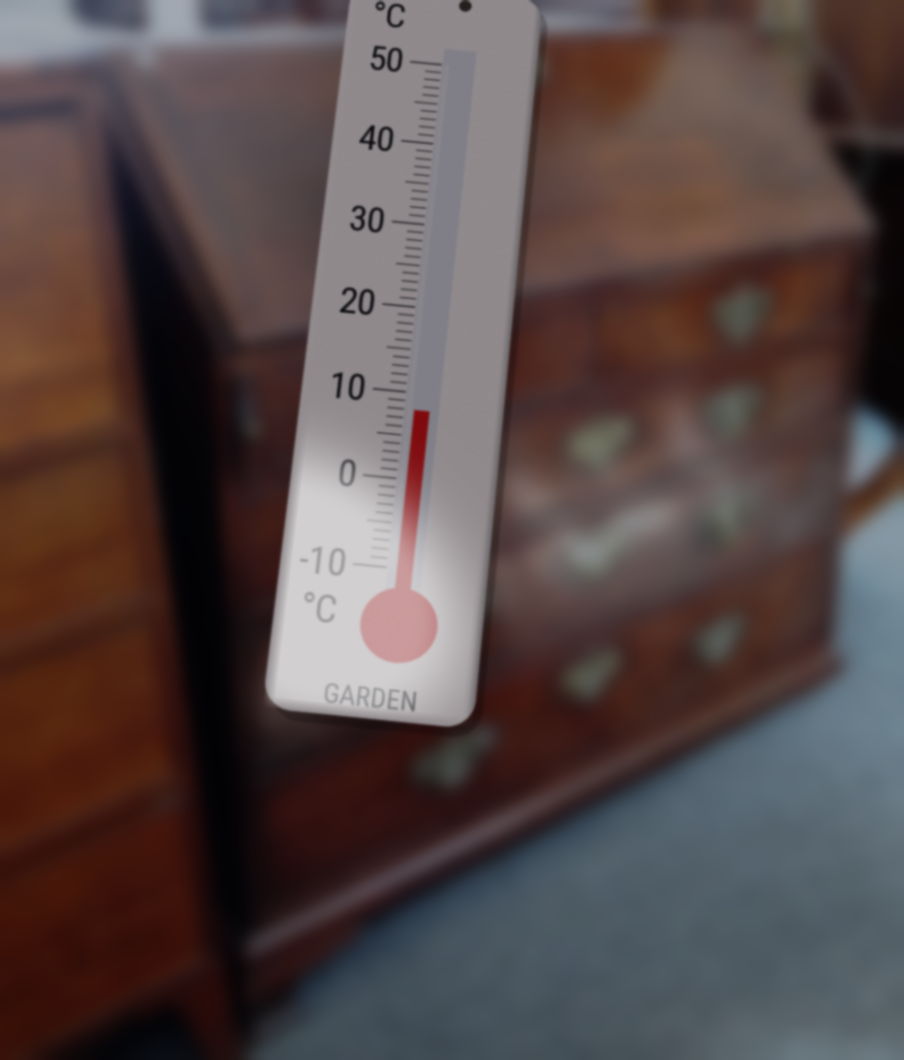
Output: 8 °C
